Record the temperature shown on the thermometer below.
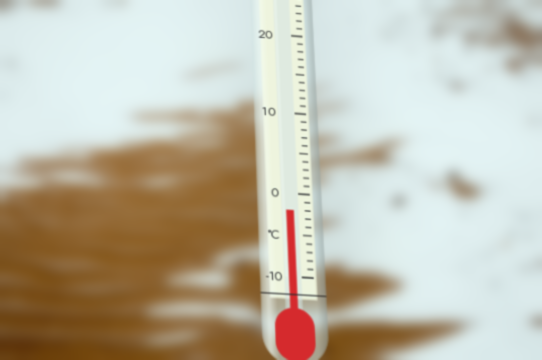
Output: -2 °C
